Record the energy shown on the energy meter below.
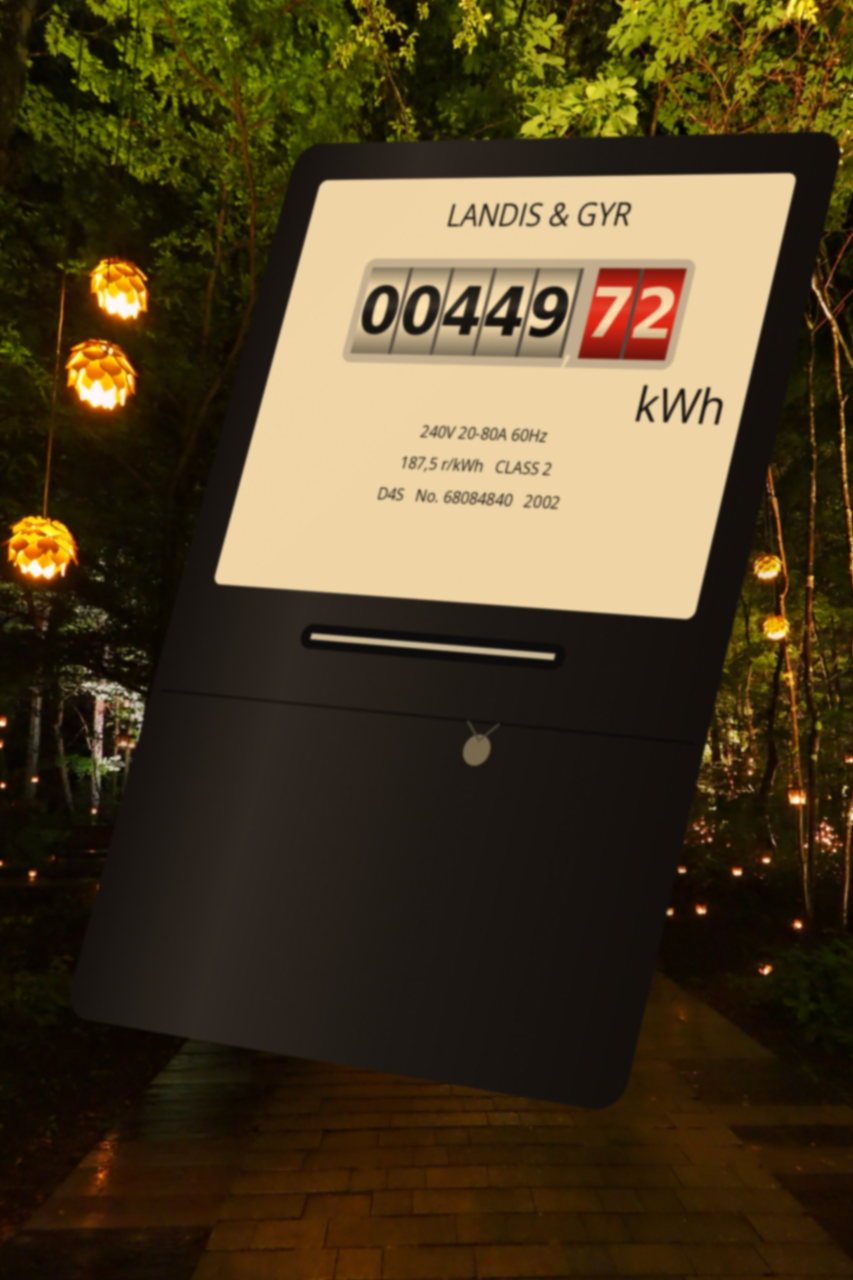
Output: 449.72 kWh
